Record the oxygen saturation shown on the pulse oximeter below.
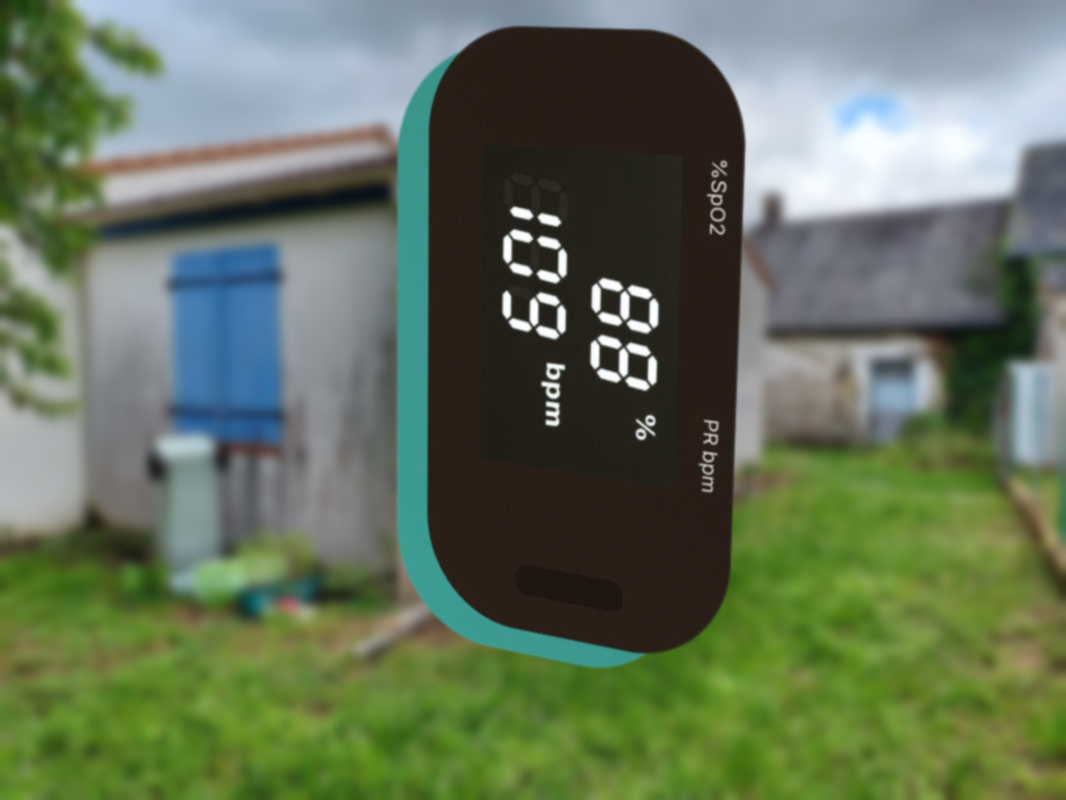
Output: 88 %
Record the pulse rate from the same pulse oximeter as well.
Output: 109 bpm
